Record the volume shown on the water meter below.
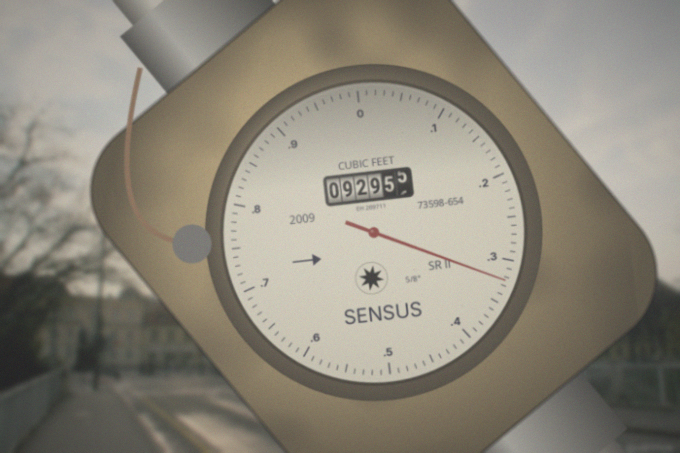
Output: 92955.32 ft³
